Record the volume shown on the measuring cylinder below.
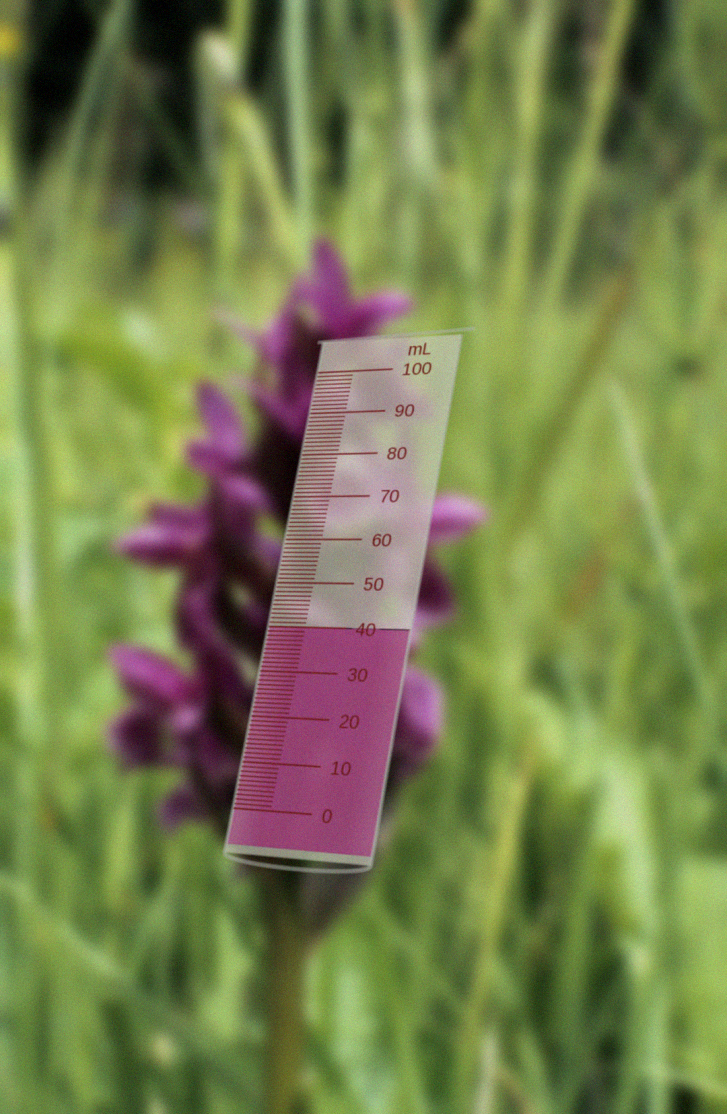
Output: 40 mL
